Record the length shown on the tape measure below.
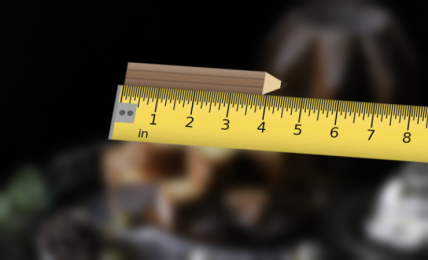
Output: 4.5 in
